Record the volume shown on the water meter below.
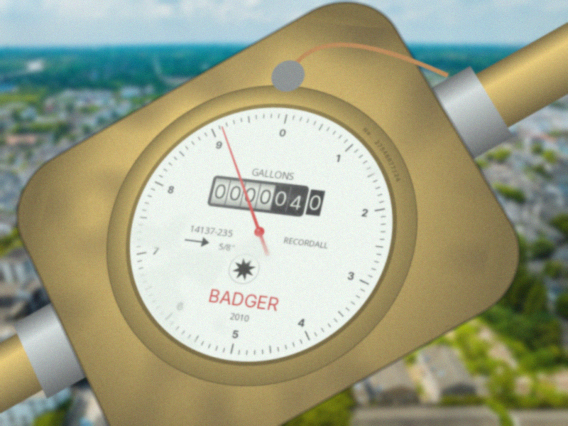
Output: 39.1 gal
